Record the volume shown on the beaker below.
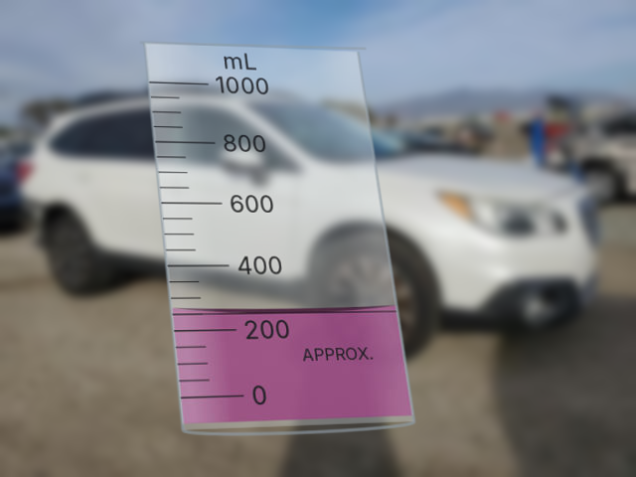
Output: 250 mL
